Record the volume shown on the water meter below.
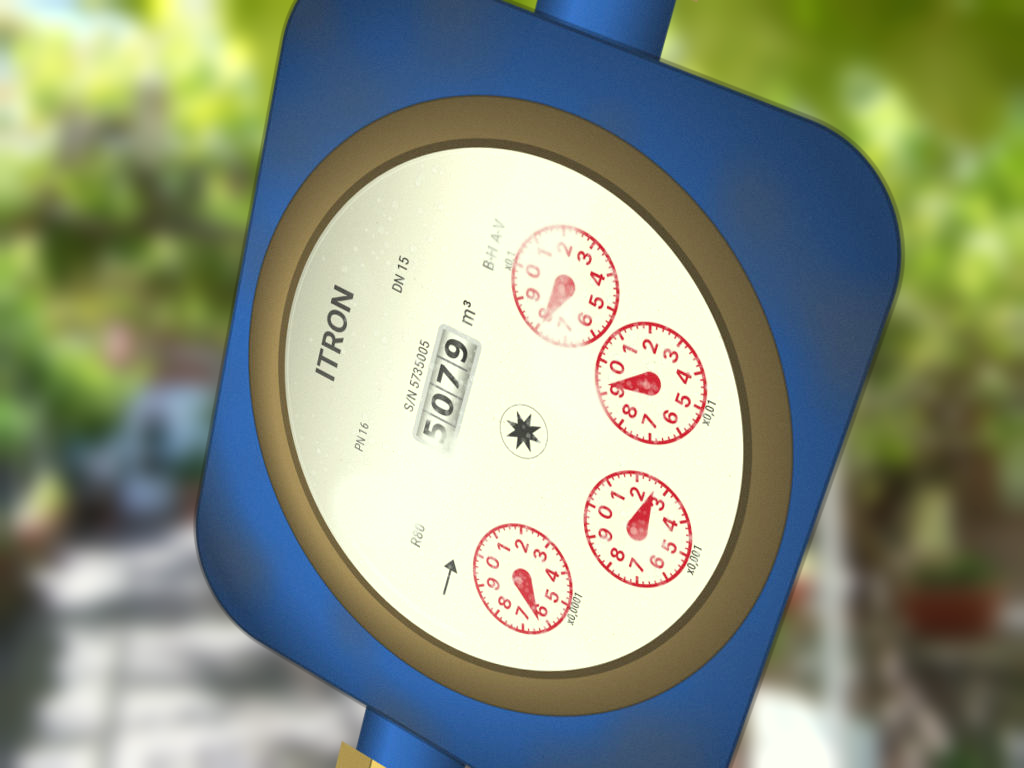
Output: 5079.7926 m³
